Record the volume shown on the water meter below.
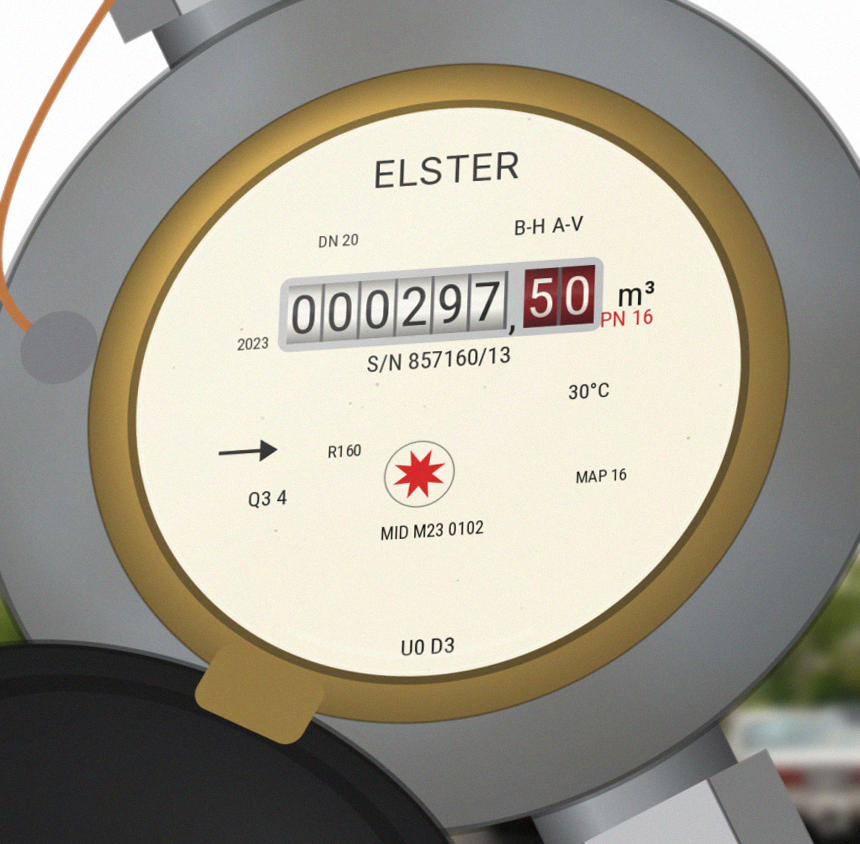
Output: 297.50 m³
